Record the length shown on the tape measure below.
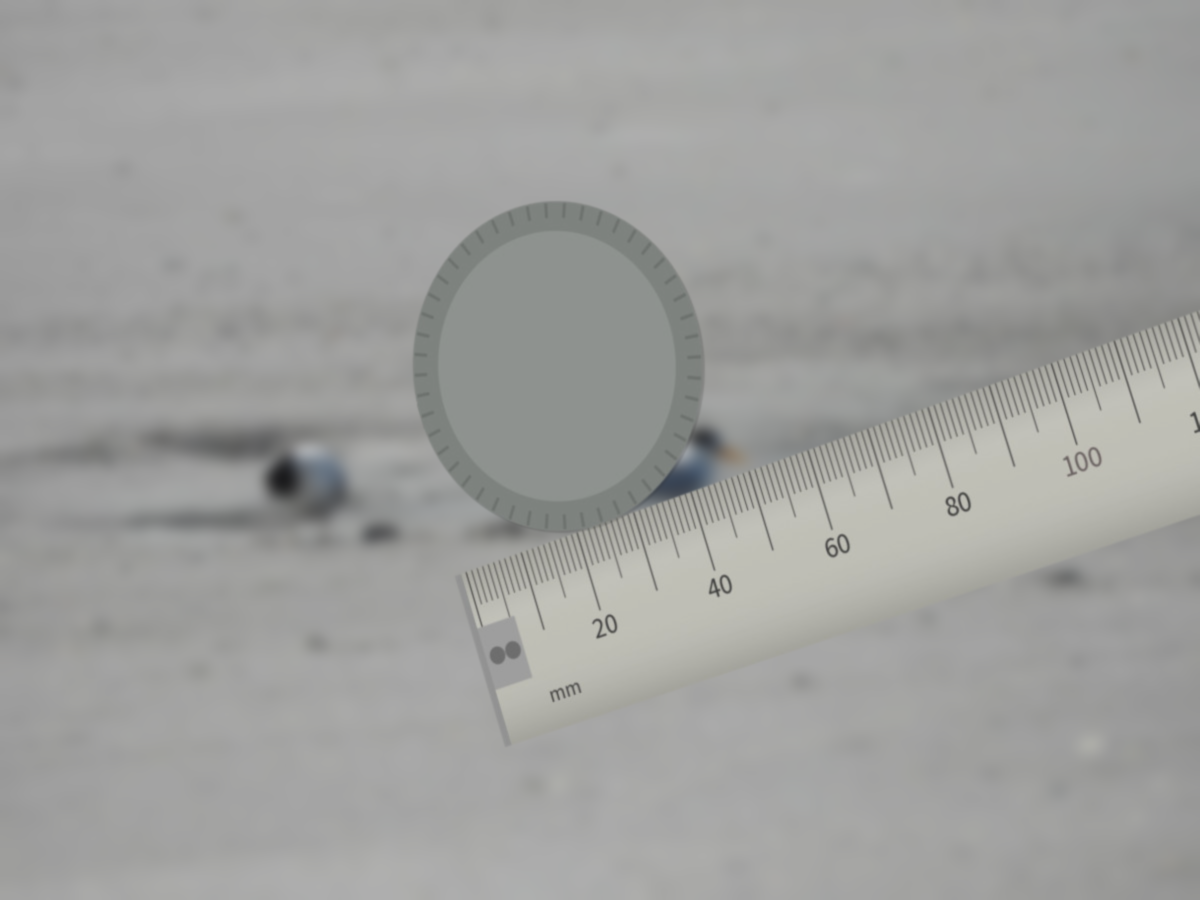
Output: 49 mm
